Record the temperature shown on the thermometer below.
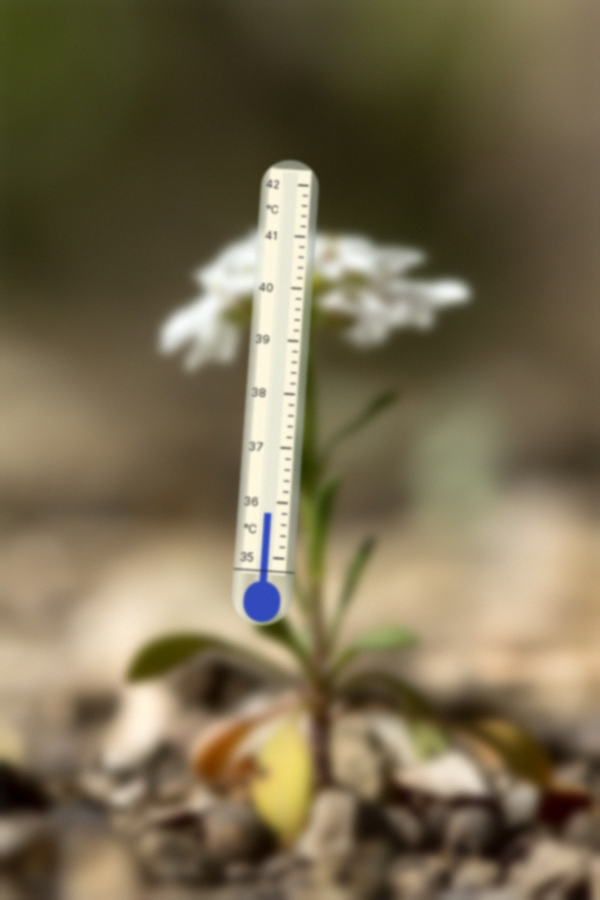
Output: 35.8 °C
